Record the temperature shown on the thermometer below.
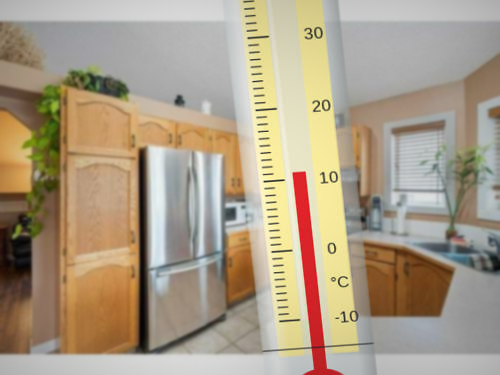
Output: 11 °C
